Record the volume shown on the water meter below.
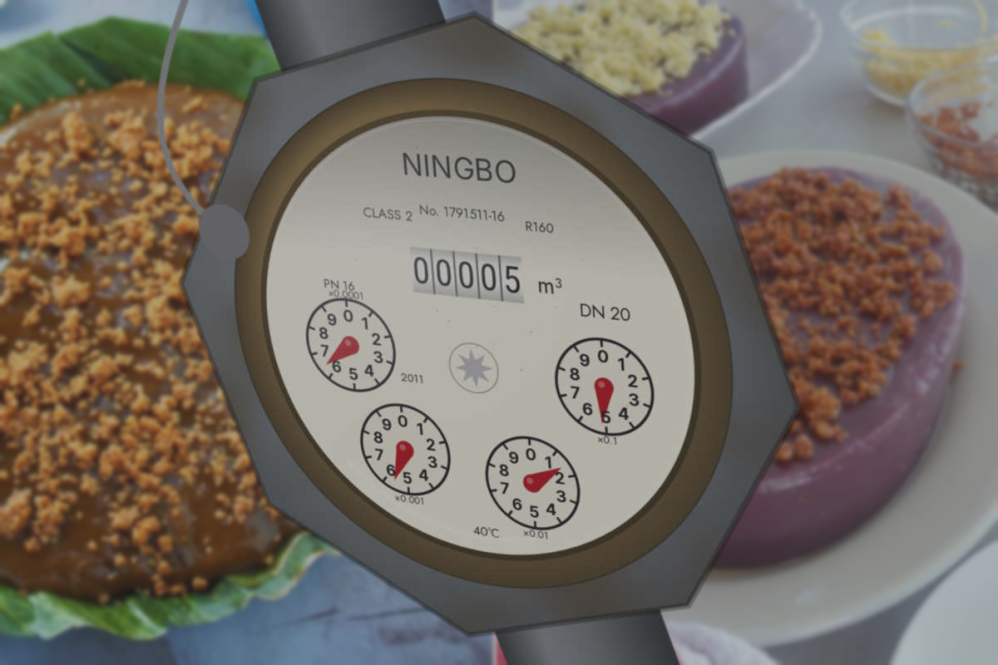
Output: 5.5156 m³
